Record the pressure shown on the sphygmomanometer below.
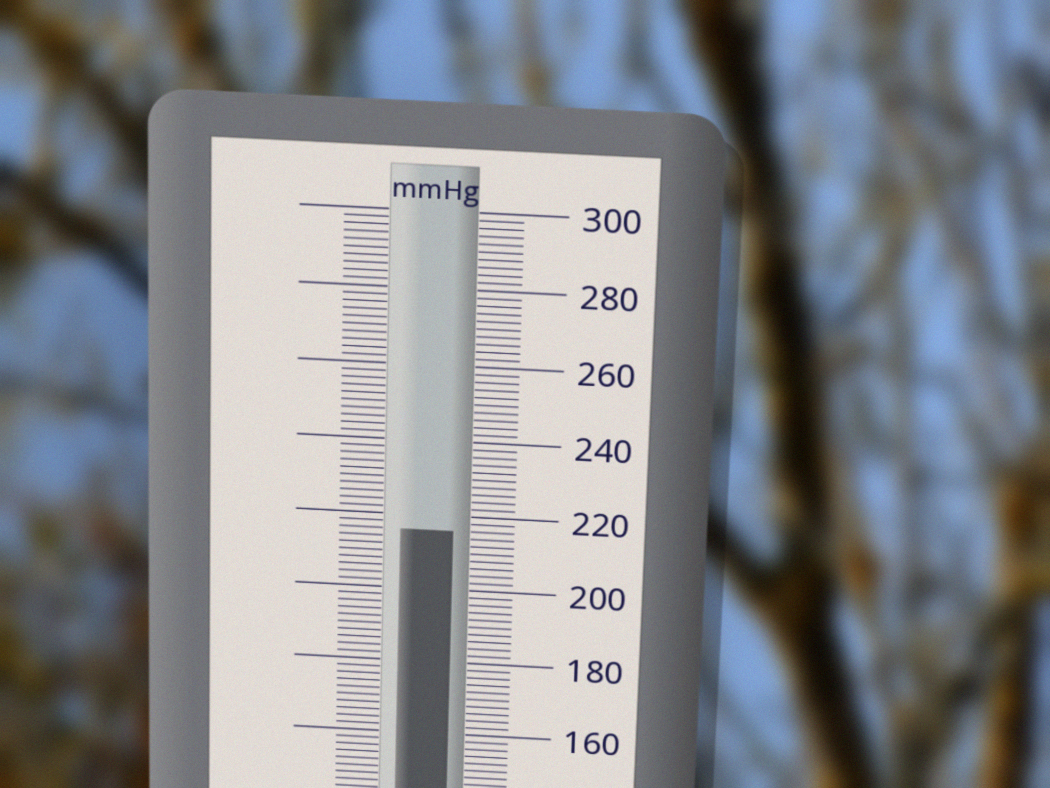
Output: 216 mmHg
